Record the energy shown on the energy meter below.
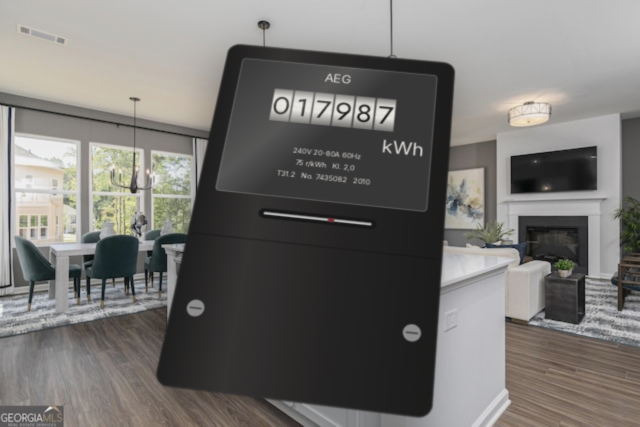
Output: 17987 kWh
